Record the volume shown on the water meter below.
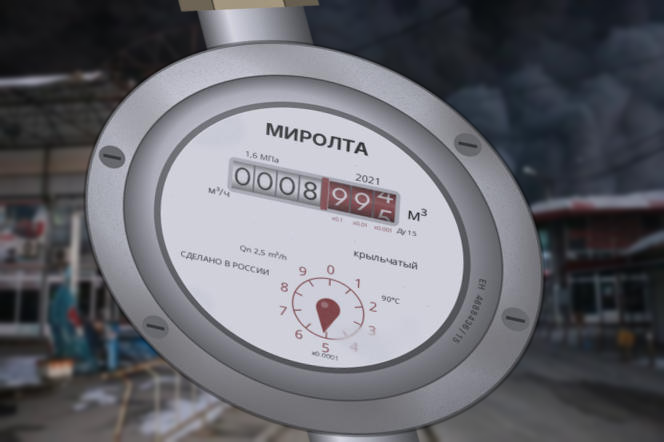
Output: 8.9945 m³
